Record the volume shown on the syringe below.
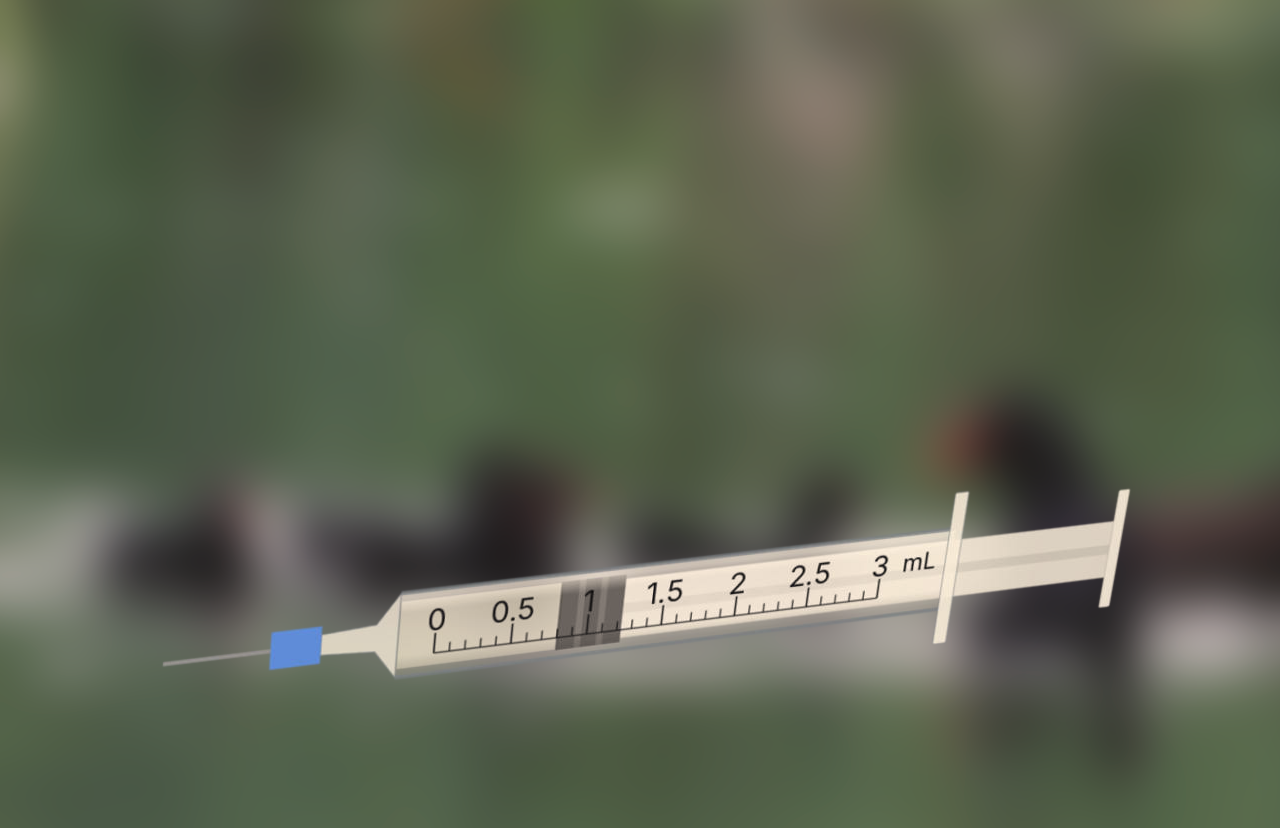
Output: 0.8 mL
